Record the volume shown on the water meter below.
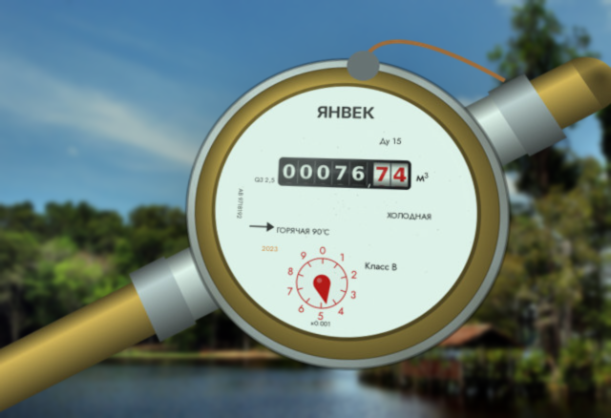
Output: 76.744 m³
